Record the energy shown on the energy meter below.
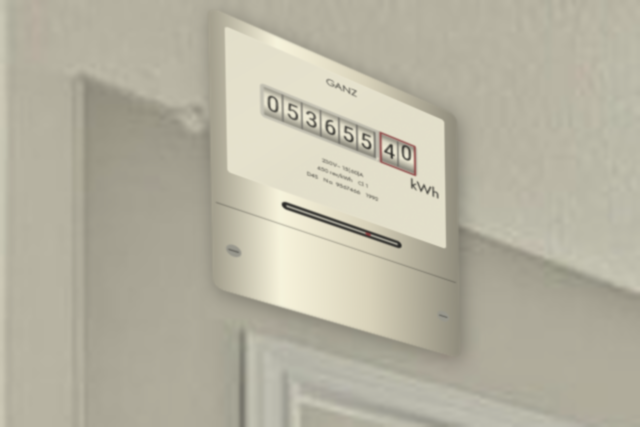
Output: 53655.40 kWh
